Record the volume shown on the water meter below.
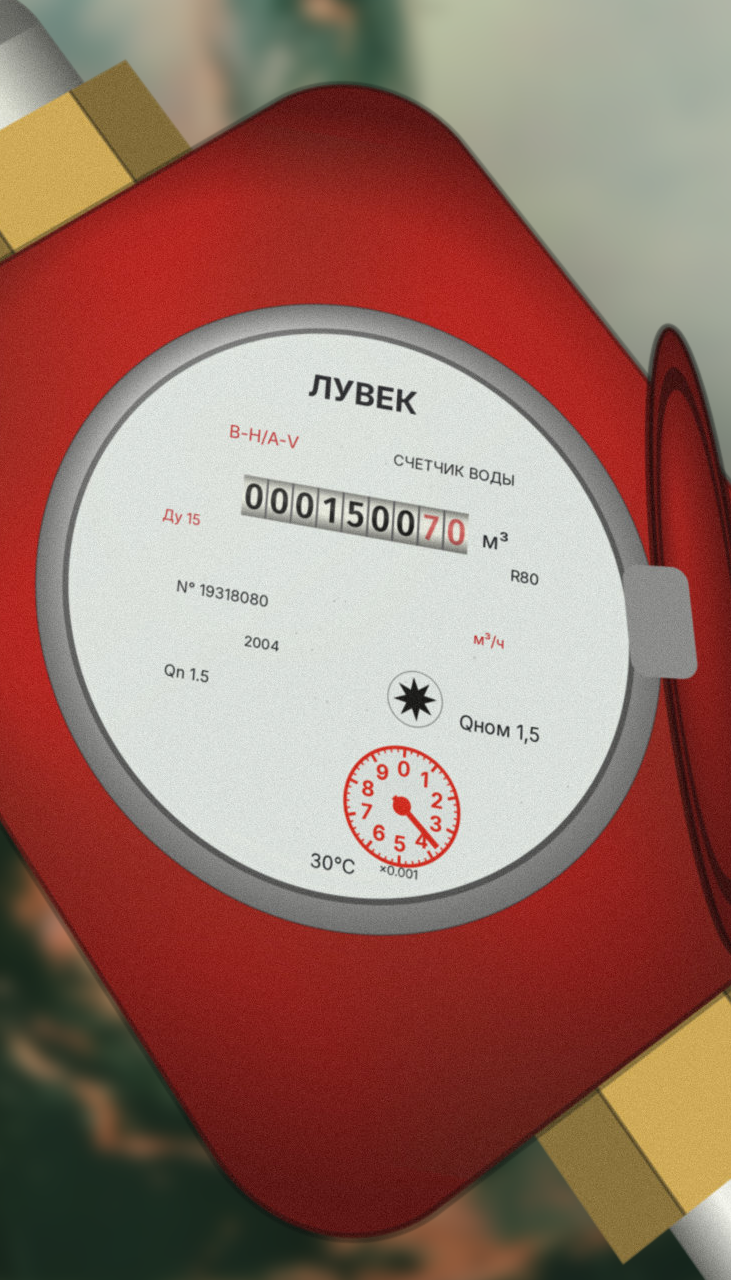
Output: 1500.703 m³
